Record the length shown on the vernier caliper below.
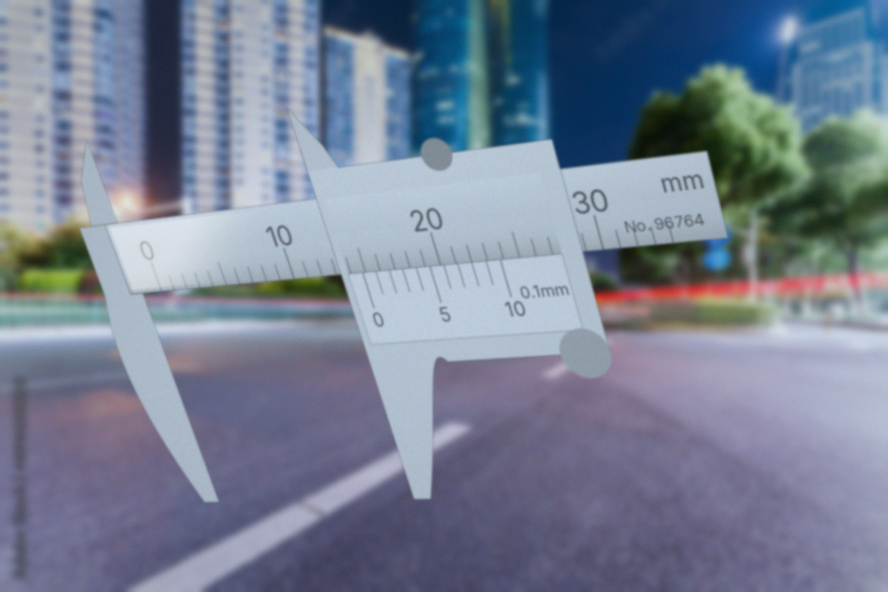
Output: 14.8 mm
